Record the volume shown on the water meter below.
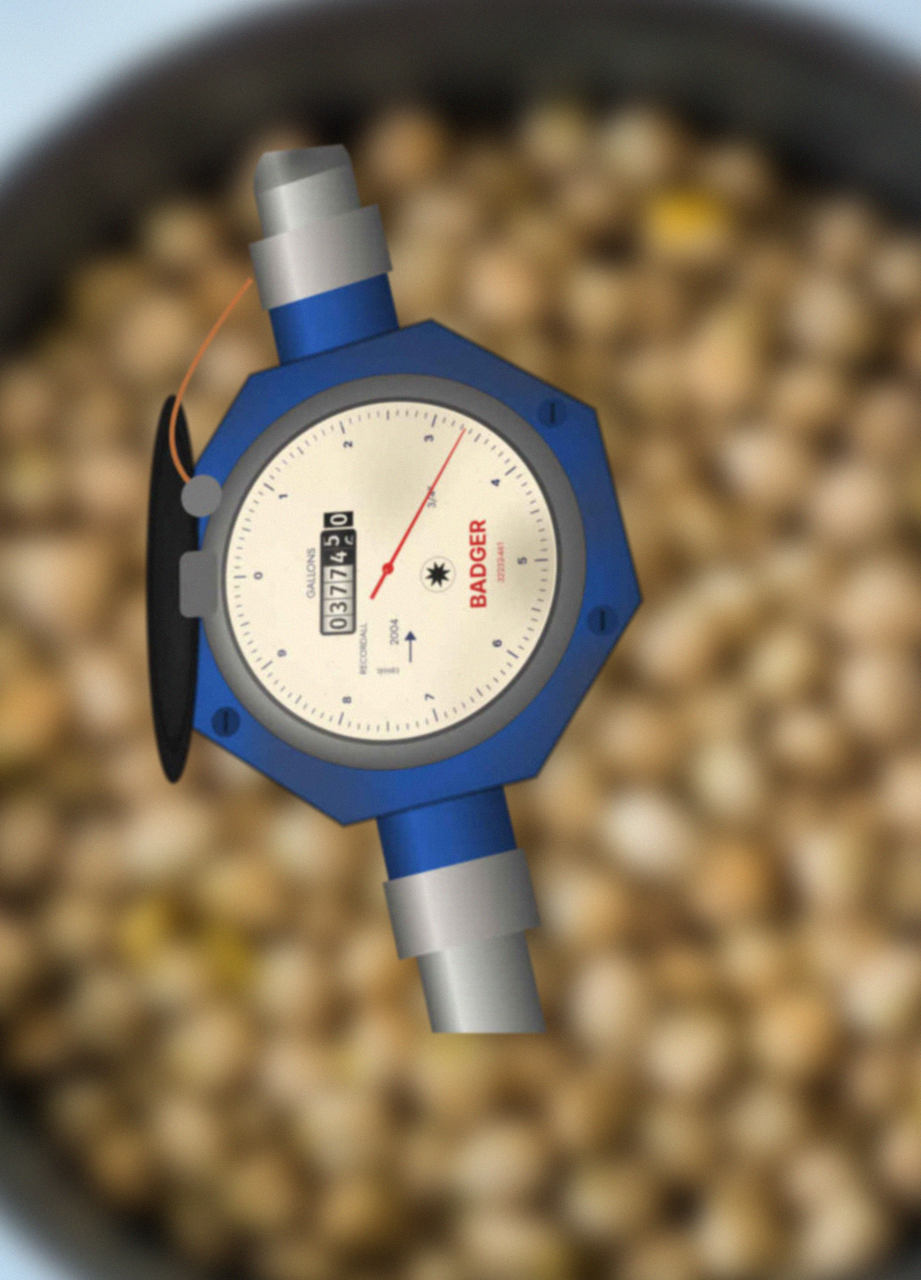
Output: 377453.3 gal
